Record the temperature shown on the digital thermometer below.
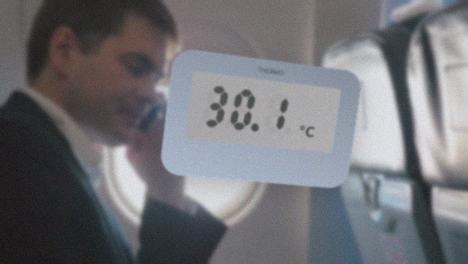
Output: 30.1 °C
